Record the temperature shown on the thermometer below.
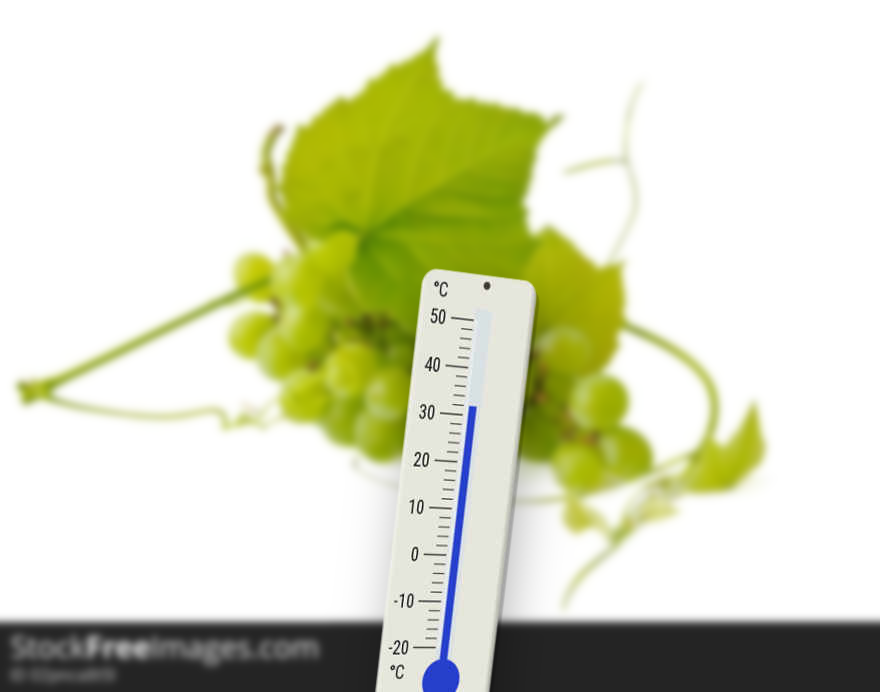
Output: 32 °C
